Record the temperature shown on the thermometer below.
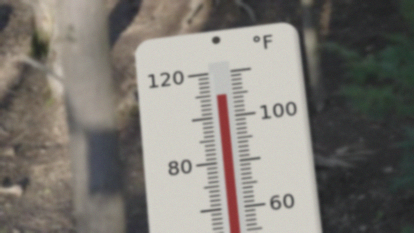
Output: 110 °F
